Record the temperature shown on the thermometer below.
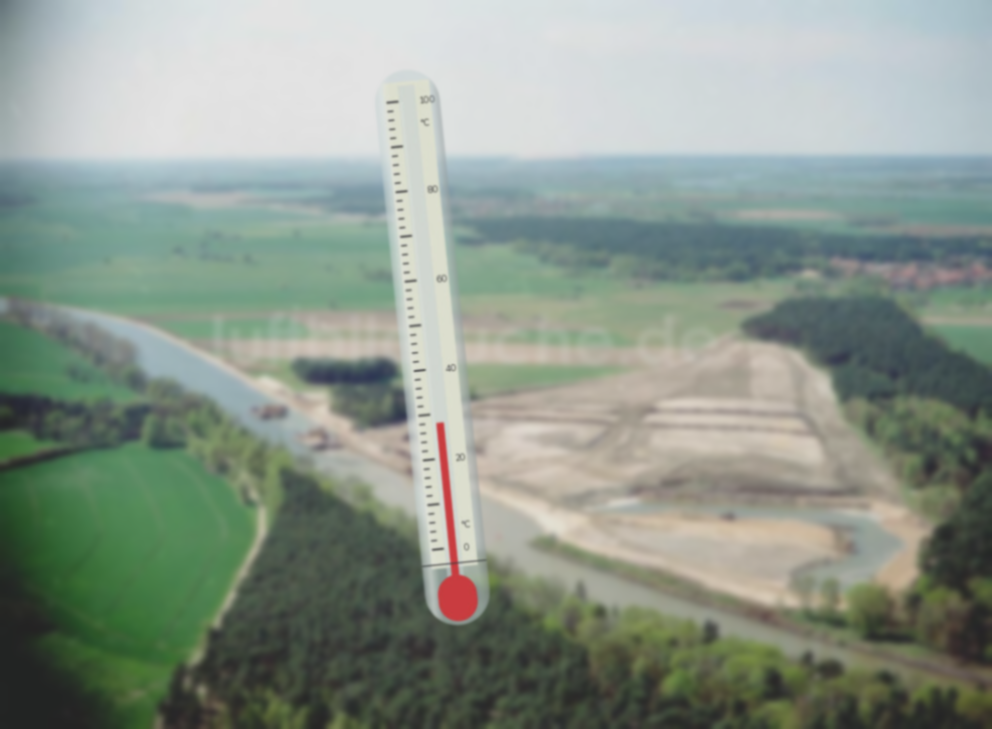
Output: 28 °C
